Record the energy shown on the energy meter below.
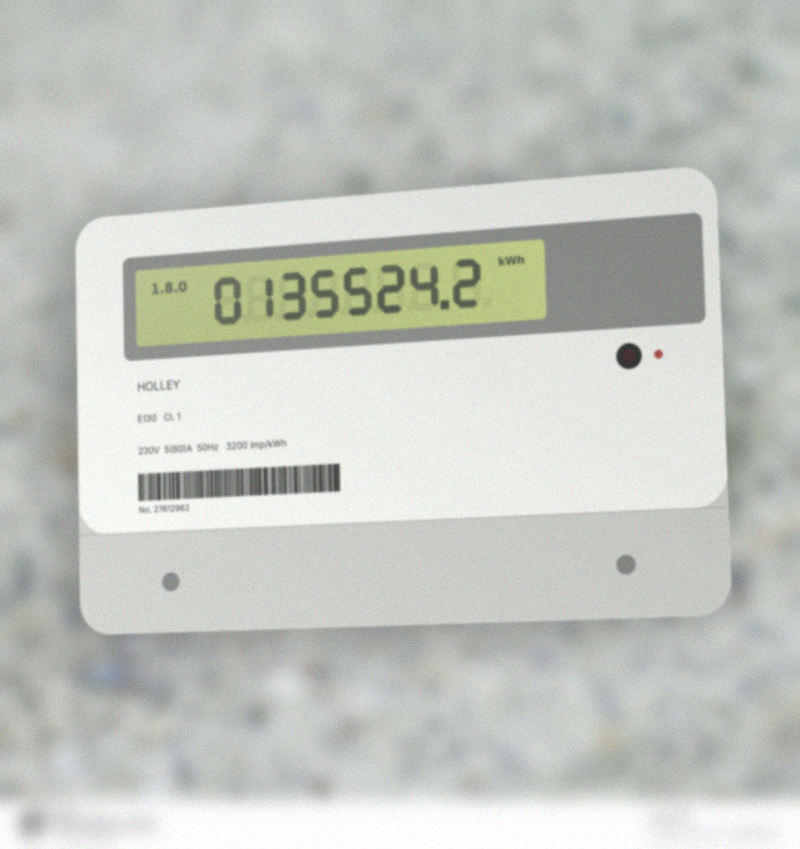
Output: 135524.2 kWh
